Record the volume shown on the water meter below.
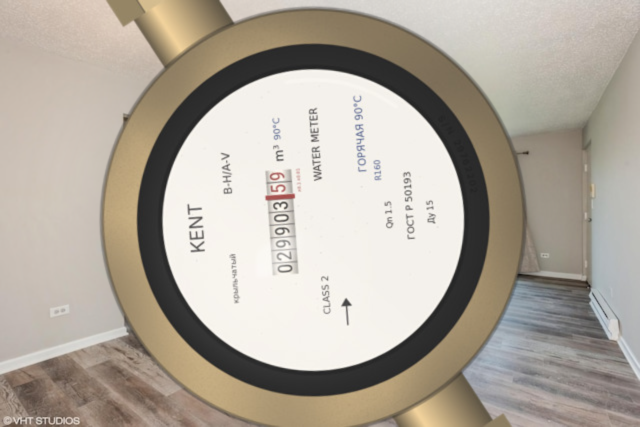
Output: 29903.59 m³
